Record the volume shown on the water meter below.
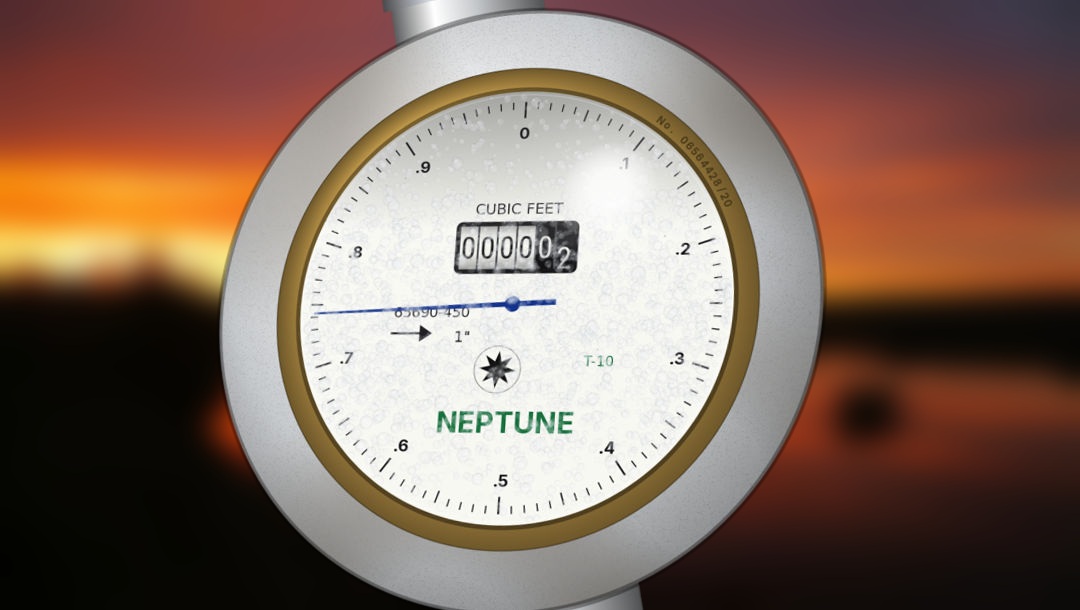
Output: 1.74 ft³
